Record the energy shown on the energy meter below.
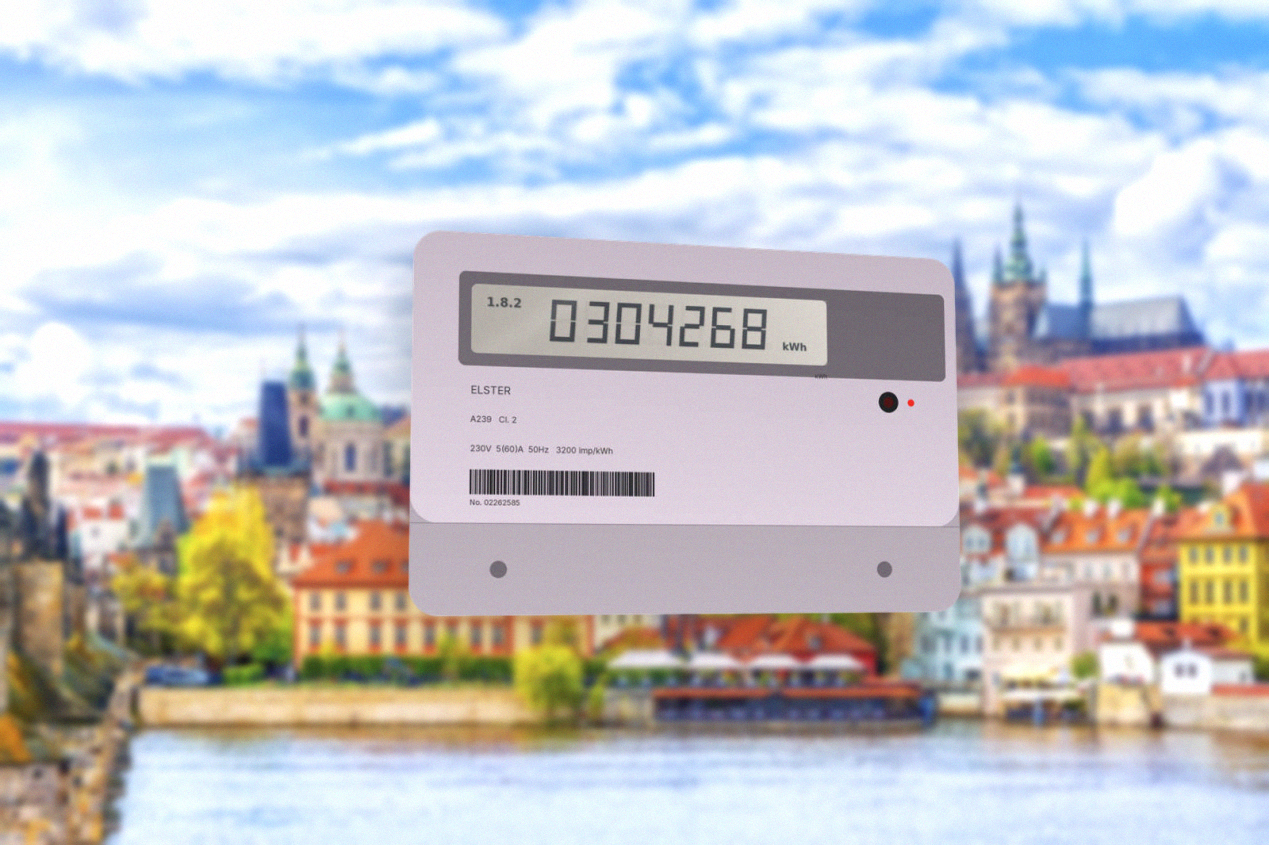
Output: 304268 kWh
